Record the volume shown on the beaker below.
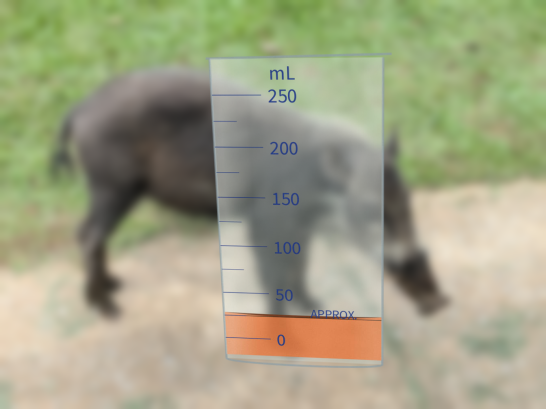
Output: 25 mL
